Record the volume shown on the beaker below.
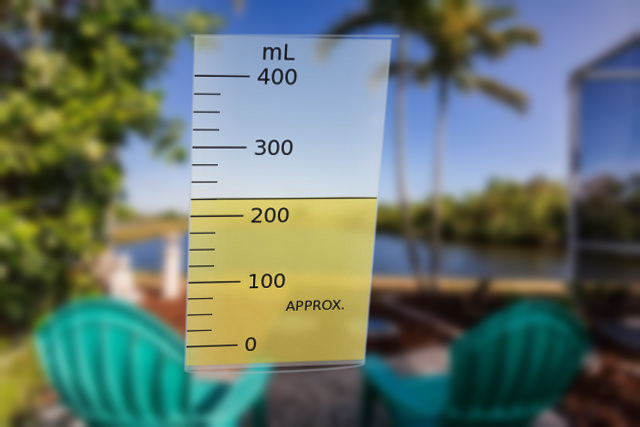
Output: 225 mL
